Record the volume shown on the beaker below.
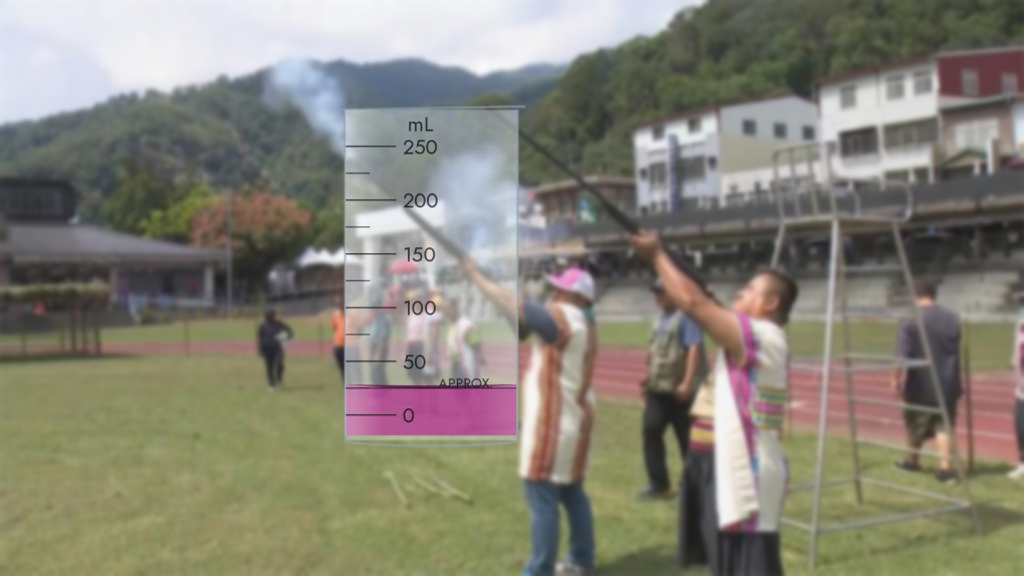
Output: 25 mL
